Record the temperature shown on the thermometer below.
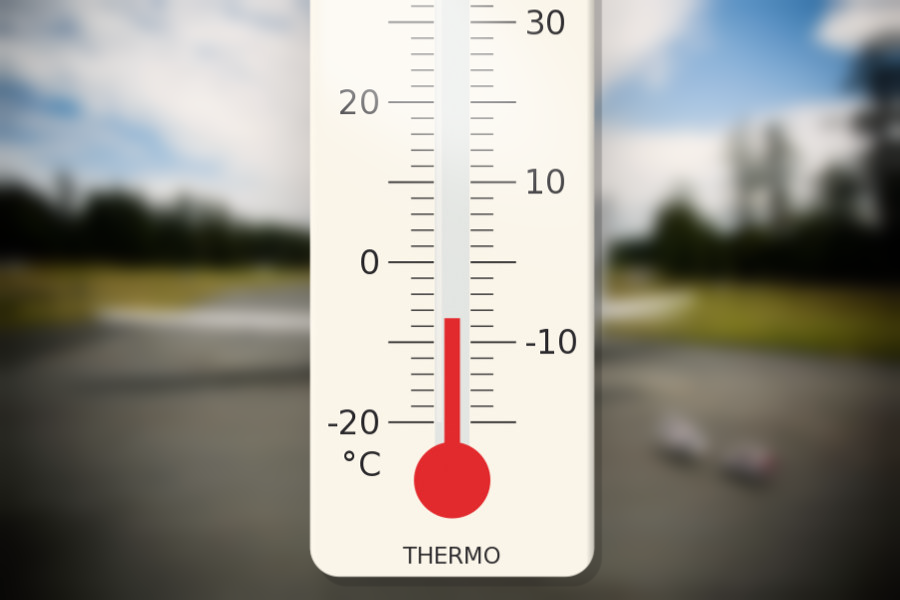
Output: -7 °C
